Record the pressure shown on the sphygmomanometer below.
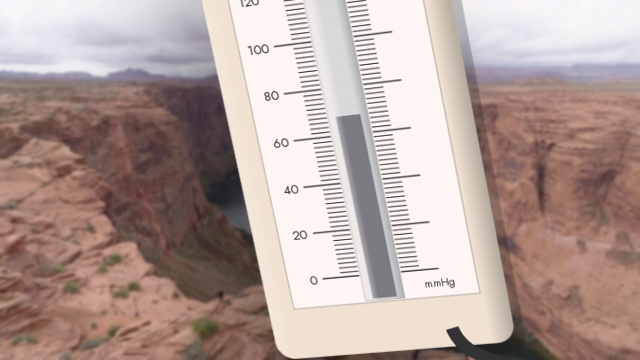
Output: 68 mmHg
